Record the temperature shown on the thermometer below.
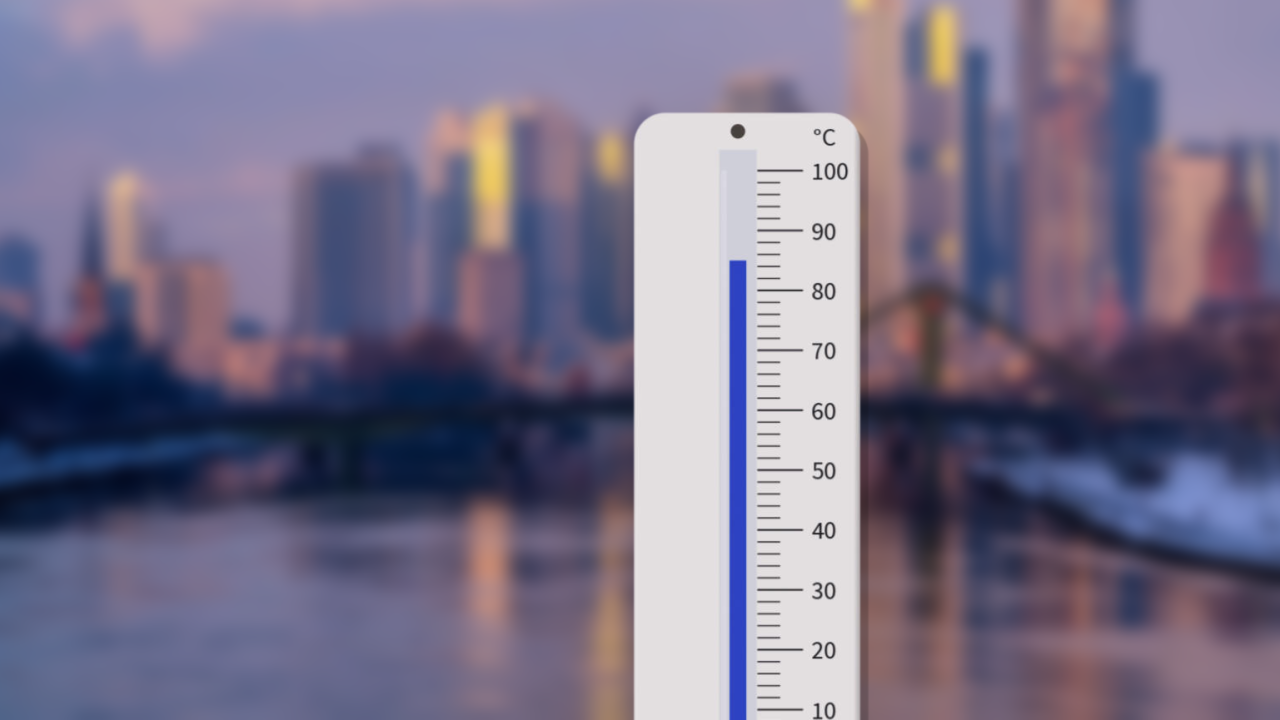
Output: 85 °C
